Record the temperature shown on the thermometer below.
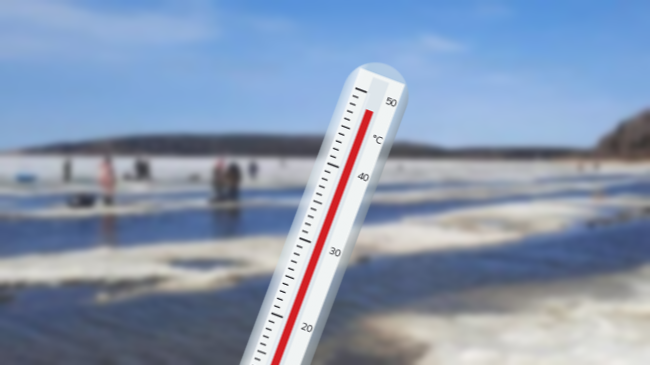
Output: 48 °C
